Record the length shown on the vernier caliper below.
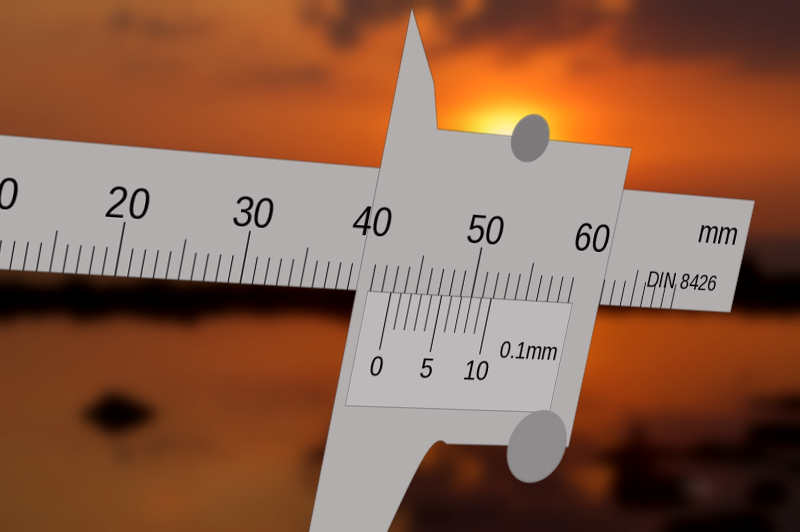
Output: 42.8 mm
